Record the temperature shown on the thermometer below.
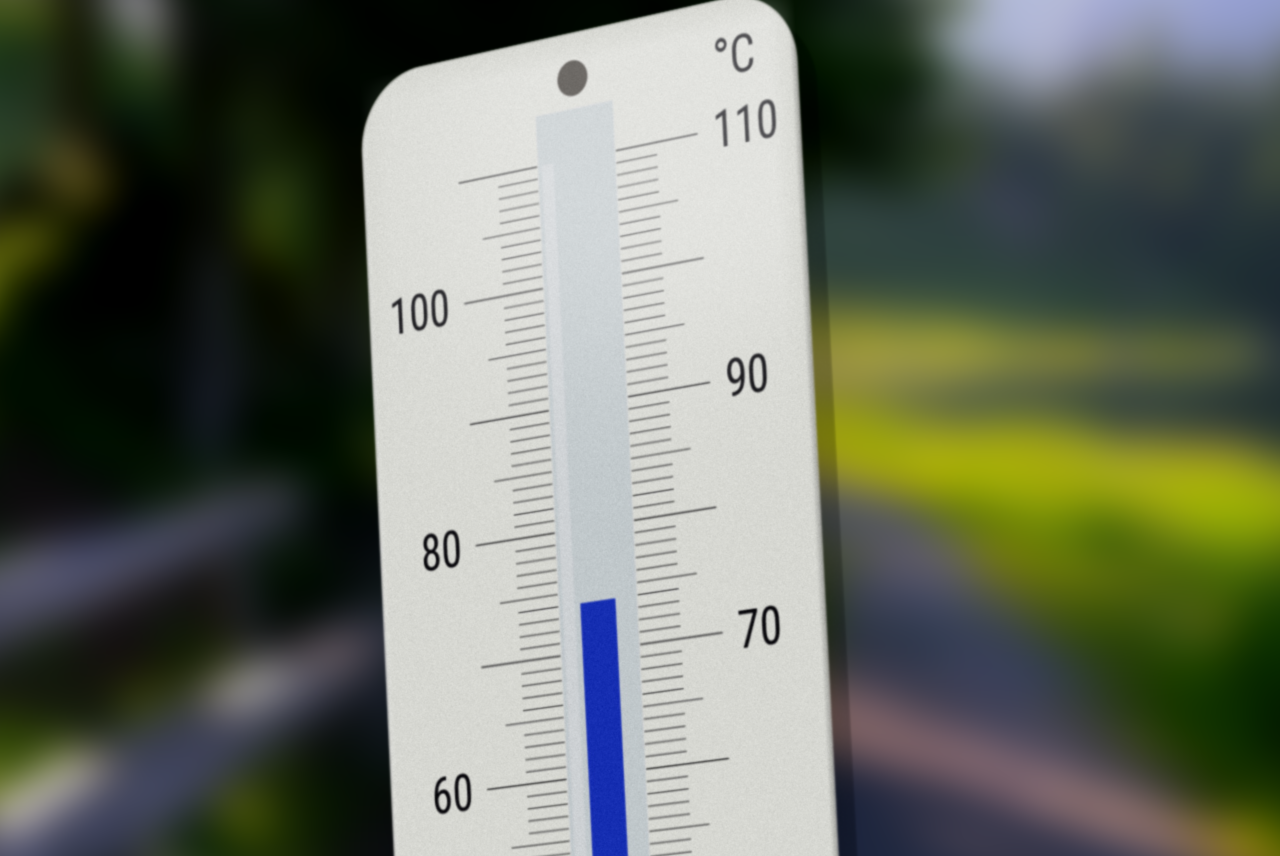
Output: 74 °C
